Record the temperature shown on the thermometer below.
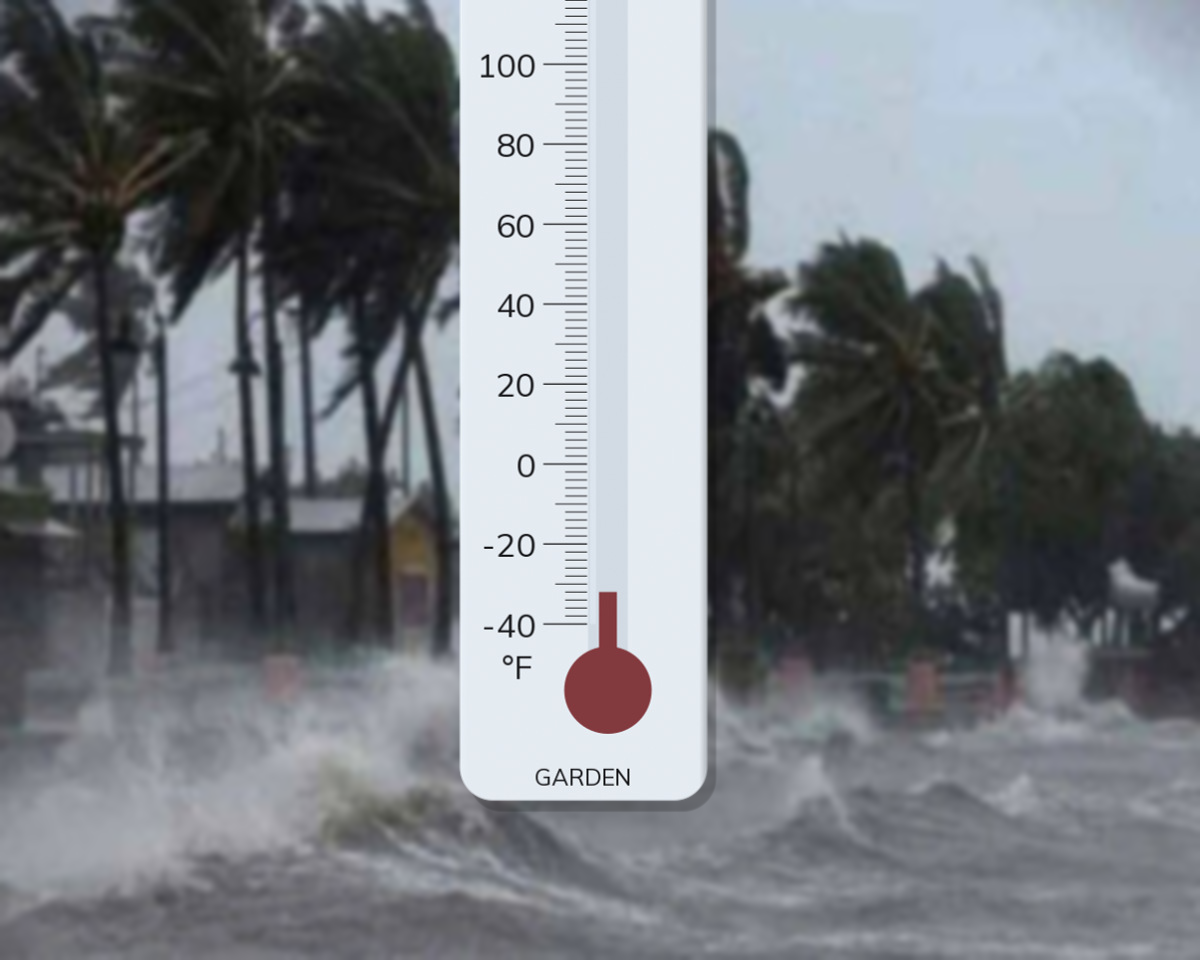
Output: -32 °F
